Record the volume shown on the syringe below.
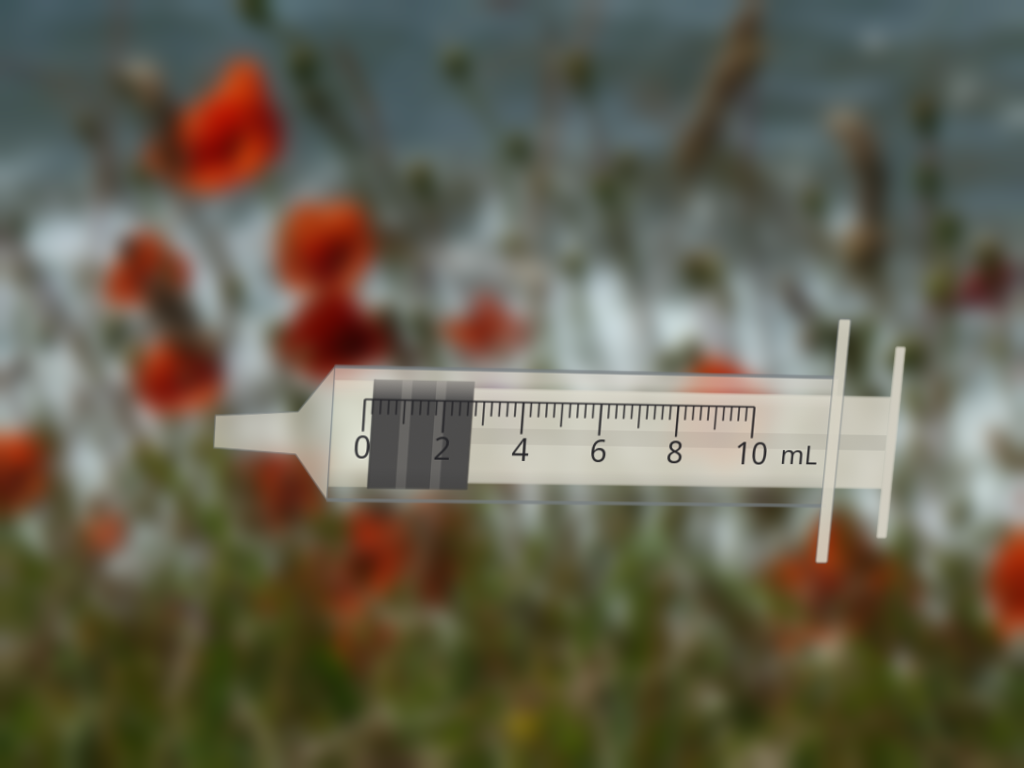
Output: 0.2 mL
